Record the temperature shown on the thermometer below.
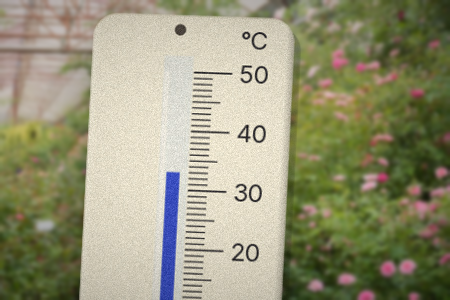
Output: 33 °C
